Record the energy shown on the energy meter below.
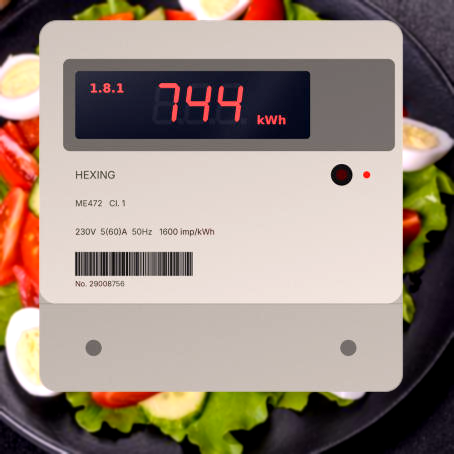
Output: 744 kWh
